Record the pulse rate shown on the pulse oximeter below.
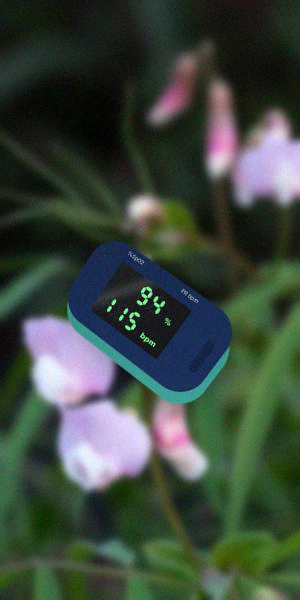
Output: 115 bpm
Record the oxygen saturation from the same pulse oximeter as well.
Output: 94 %
